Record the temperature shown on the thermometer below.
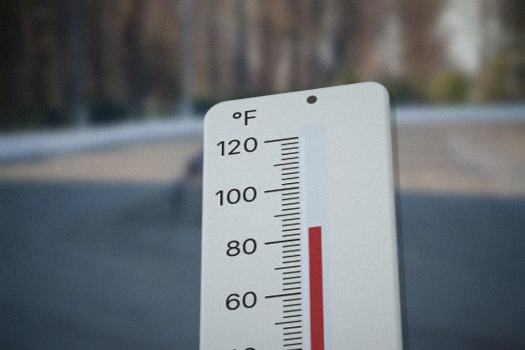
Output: 84 °F
